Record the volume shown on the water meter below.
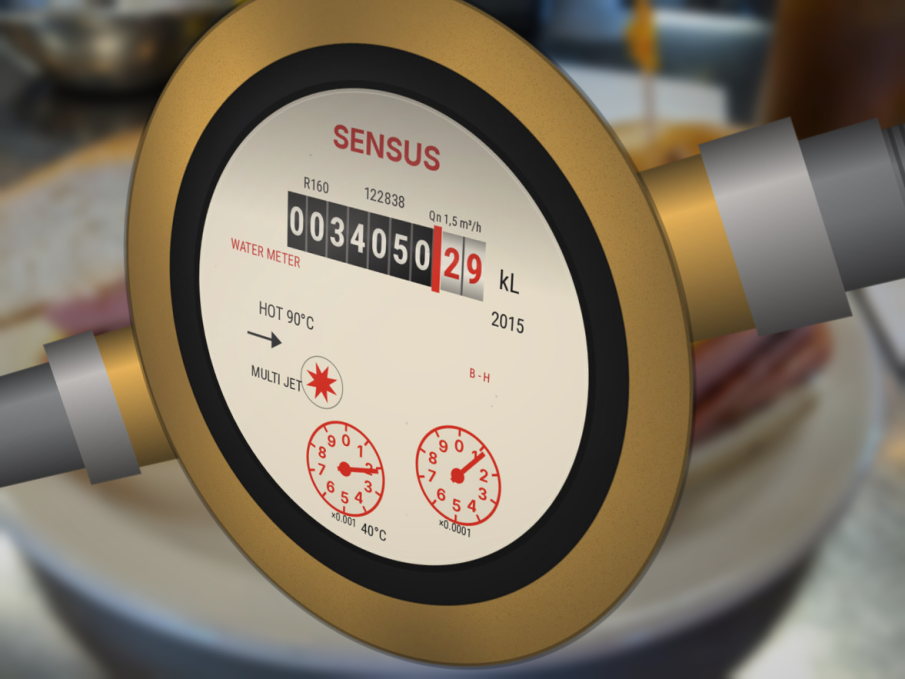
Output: 34050.2921 kL
